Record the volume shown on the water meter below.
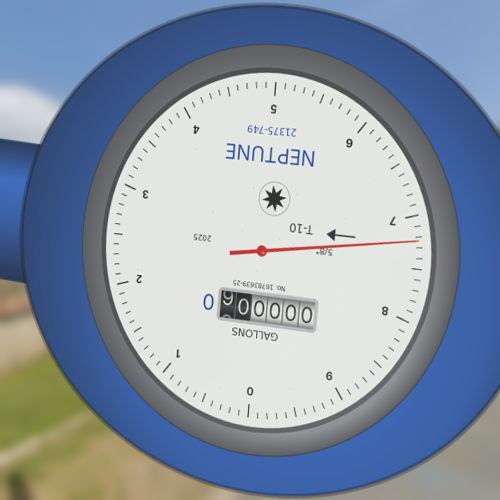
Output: 57.2 gal
